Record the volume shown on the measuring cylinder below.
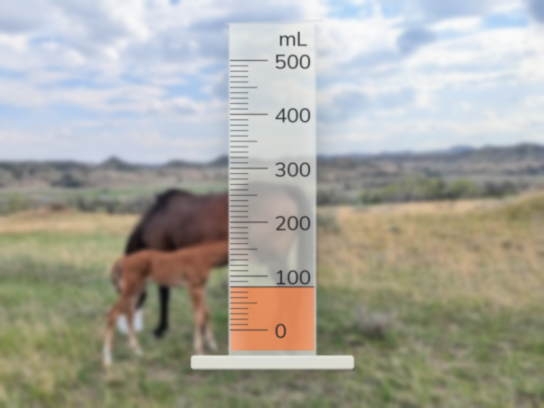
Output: 80 mL
